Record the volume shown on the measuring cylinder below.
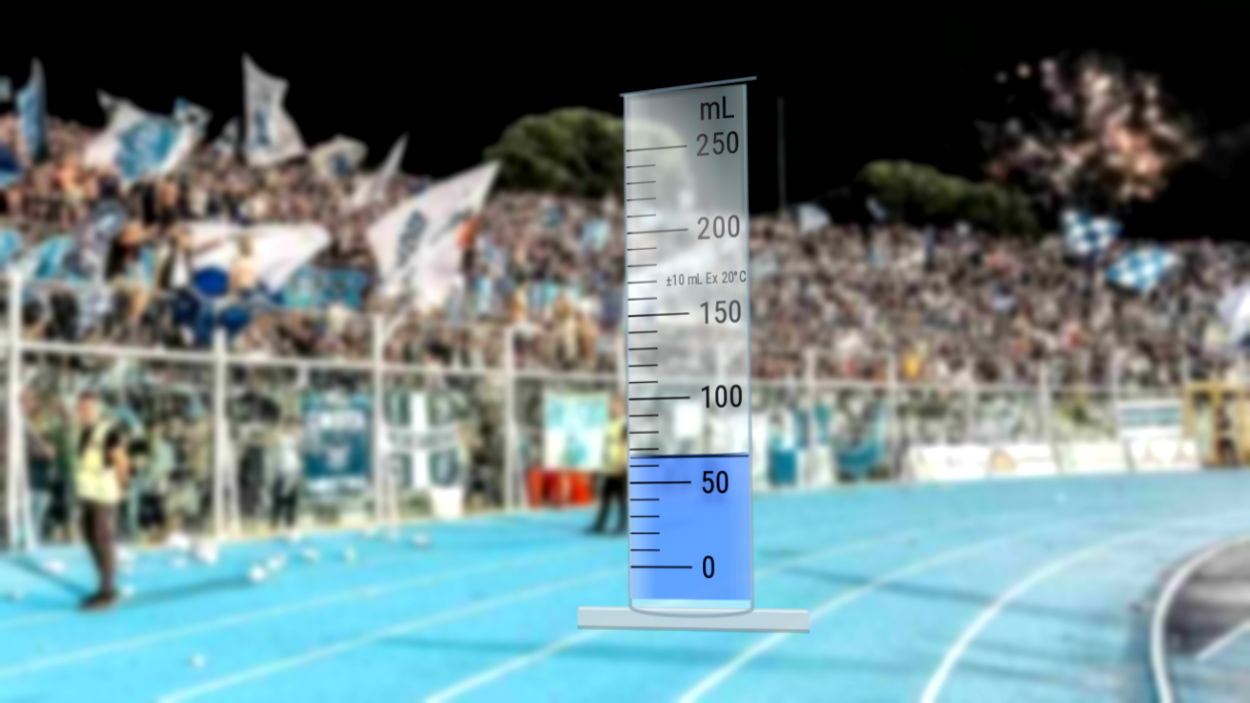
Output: 65 mL
